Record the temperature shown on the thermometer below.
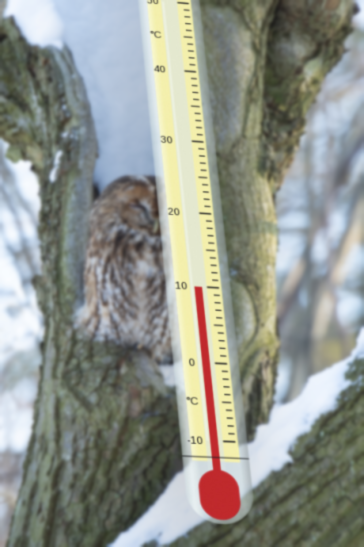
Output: 10 °C
